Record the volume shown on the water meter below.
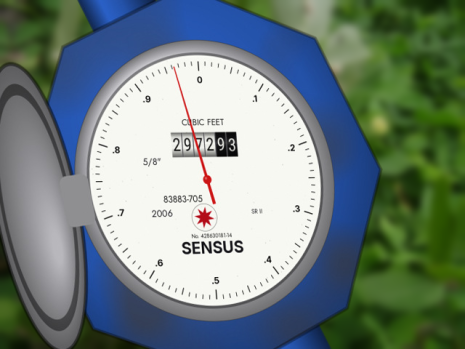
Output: 297292.96 ft³
